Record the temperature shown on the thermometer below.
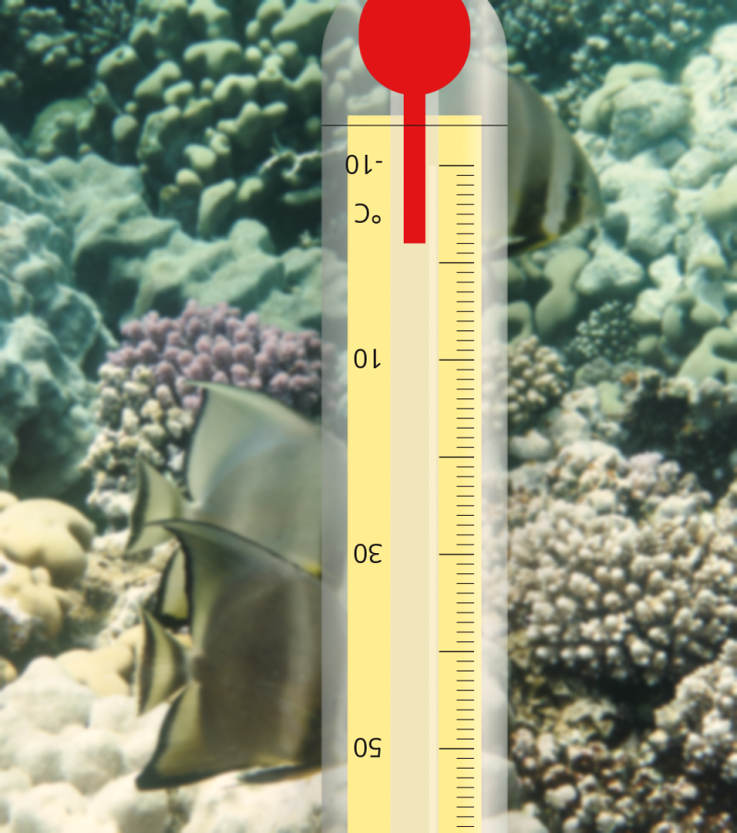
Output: -2 °C
